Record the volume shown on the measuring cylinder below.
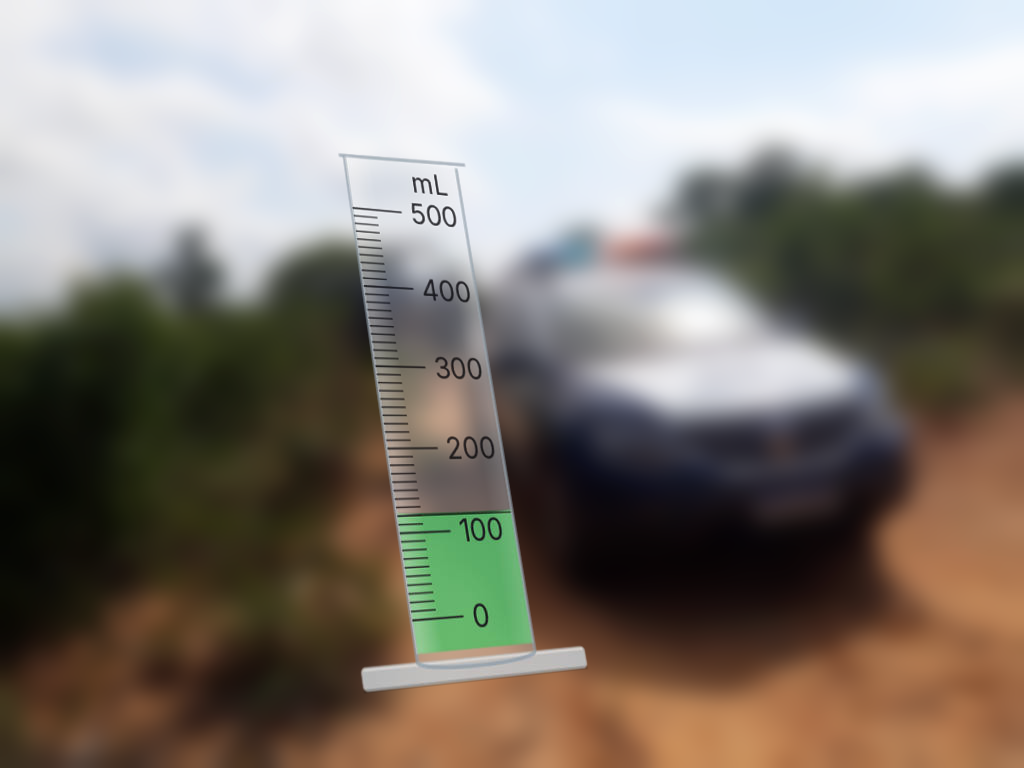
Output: 120 mL
